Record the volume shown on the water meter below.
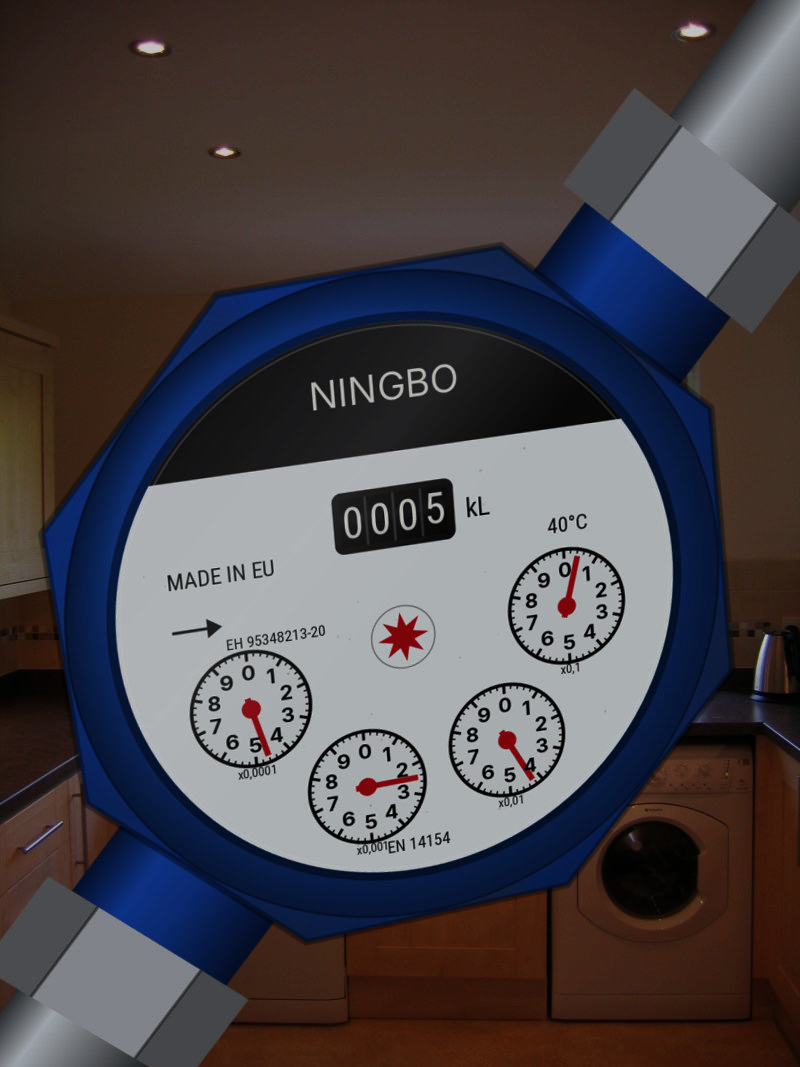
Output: 5.0424 kL
